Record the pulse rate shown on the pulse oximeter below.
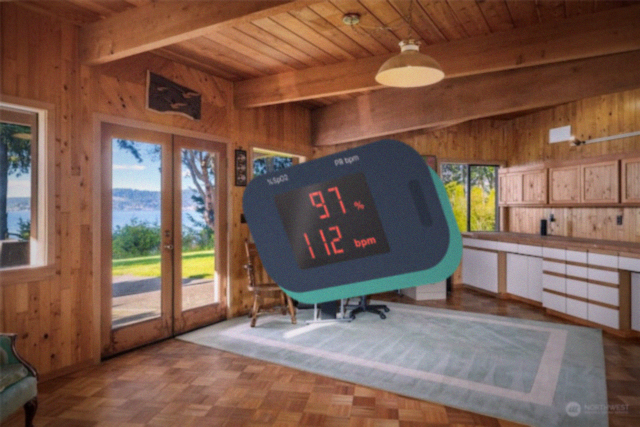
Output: 112 bpm
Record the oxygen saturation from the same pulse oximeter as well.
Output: 97 %
